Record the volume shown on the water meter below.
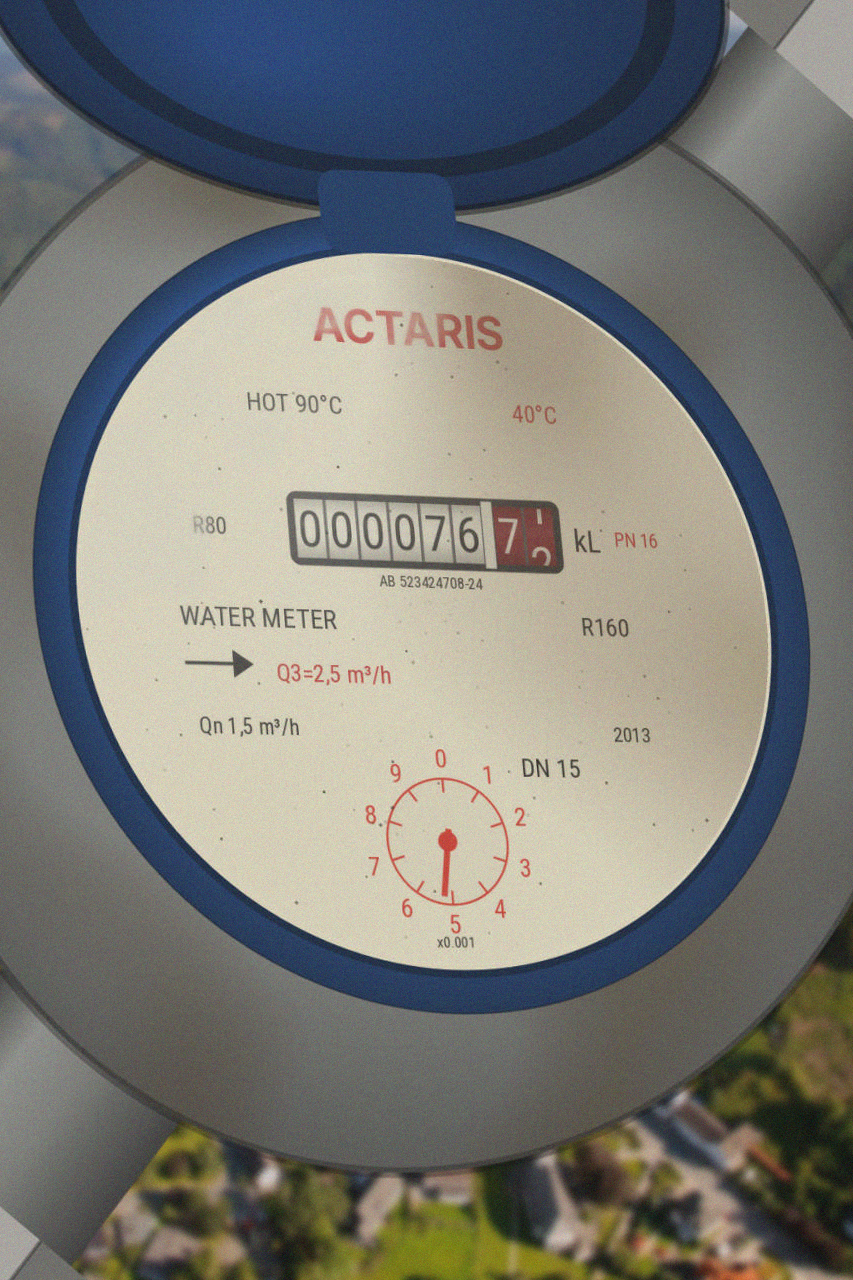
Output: 76.715 kL
